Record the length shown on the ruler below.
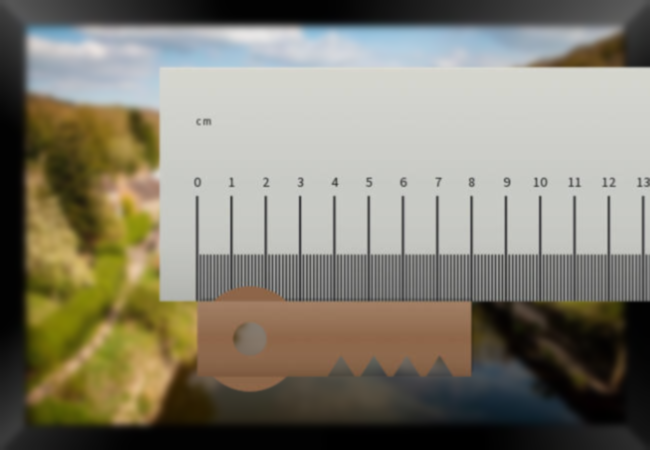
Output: 8 cm
